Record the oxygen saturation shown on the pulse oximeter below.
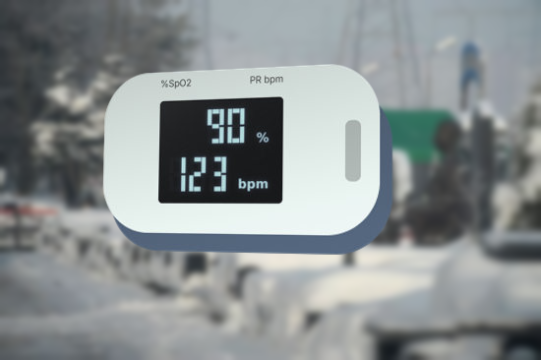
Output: 90 %
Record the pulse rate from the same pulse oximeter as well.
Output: 123 bpm
